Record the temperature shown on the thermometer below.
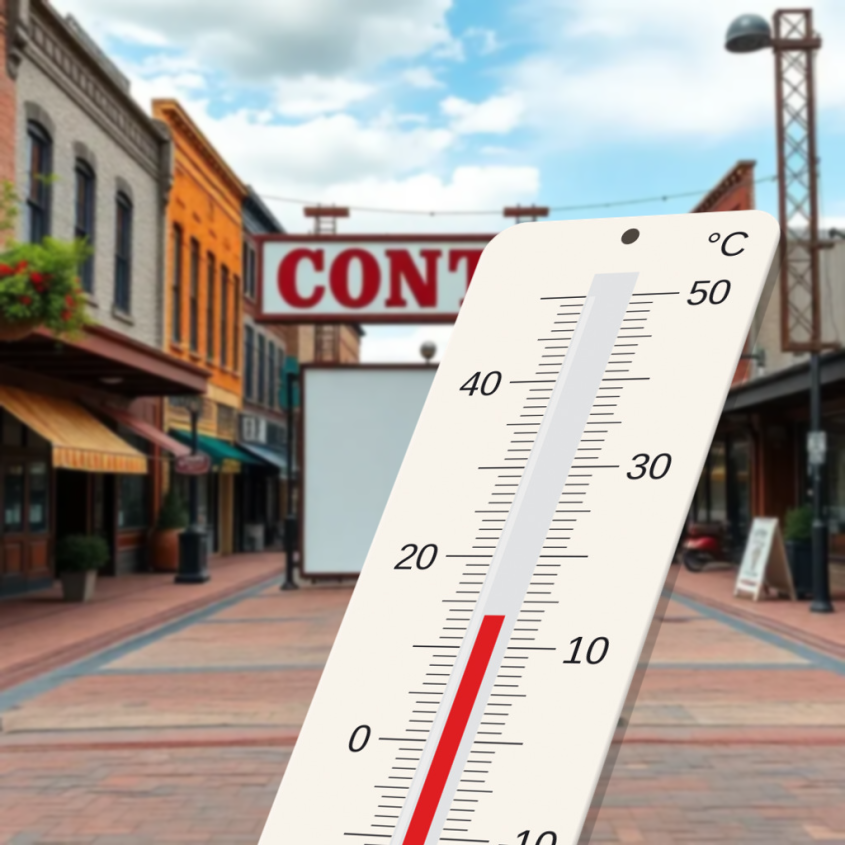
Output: 13.5 °C
